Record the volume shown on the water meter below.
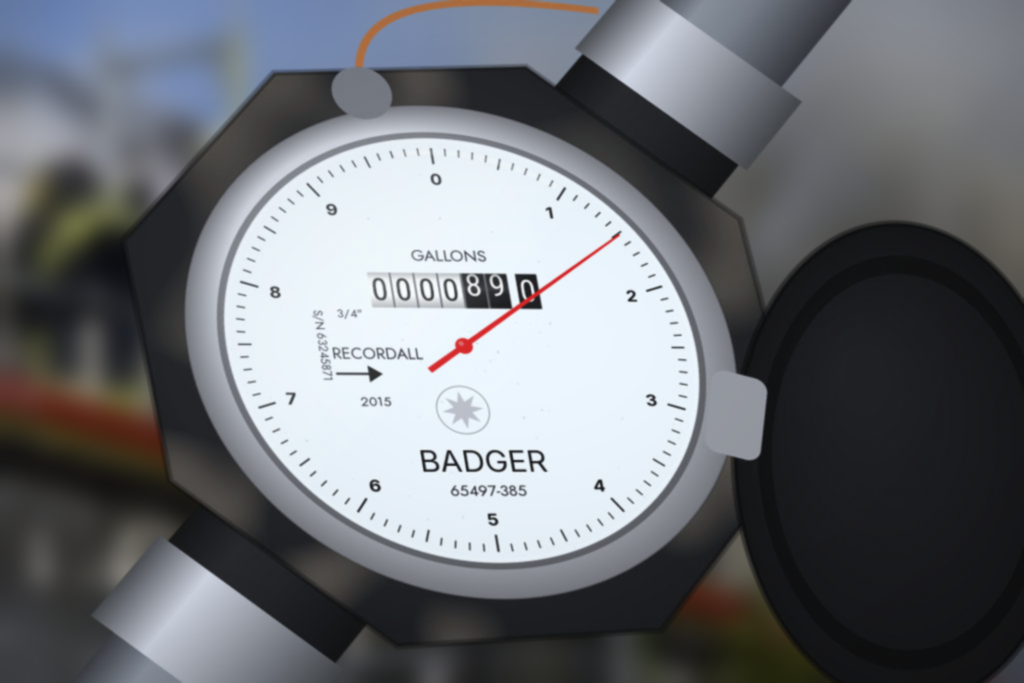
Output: 891.5 gal
